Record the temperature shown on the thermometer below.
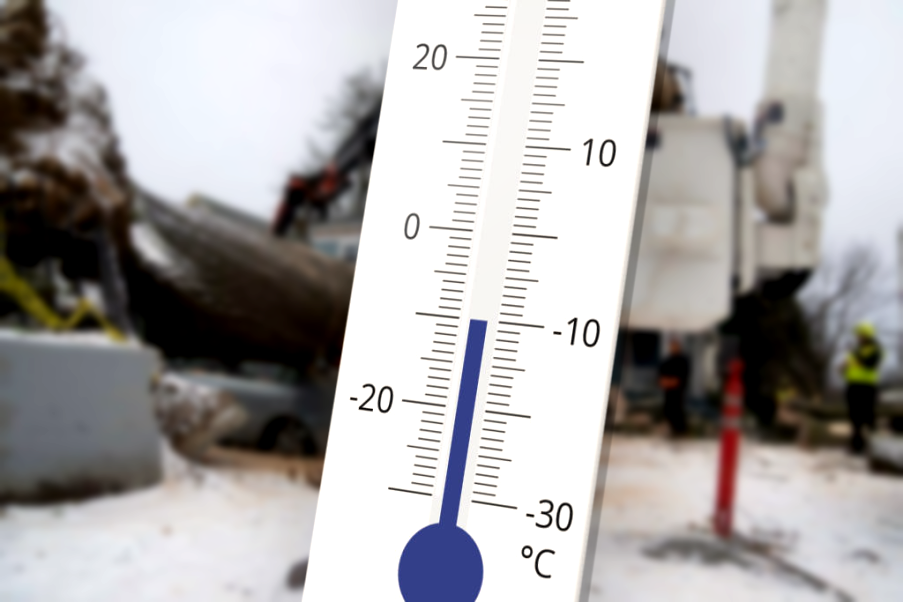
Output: -10 °C
